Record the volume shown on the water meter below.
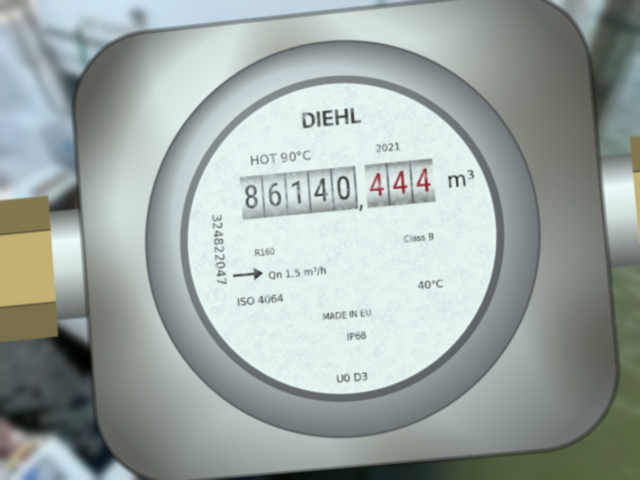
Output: 86140.444 m³
